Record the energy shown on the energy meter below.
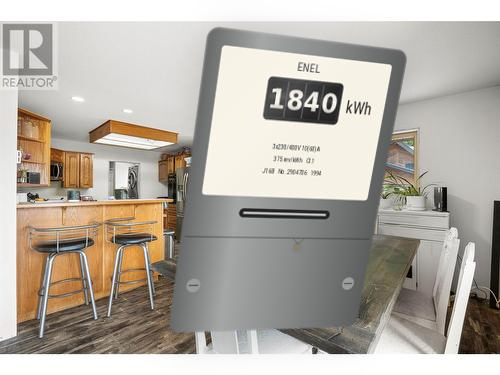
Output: 1840 kWh
